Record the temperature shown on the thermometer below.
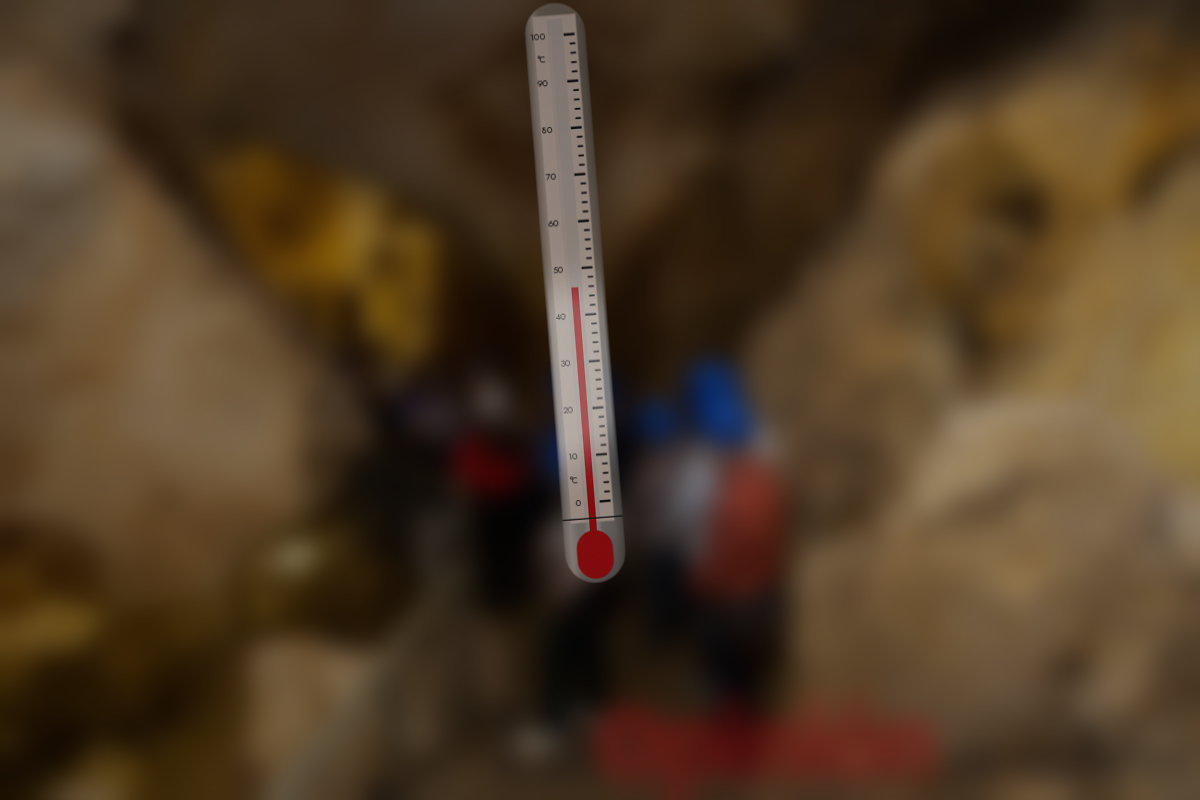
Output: 46 °C
